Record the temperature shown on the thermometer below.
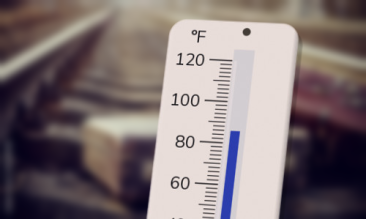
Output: 86 °F
